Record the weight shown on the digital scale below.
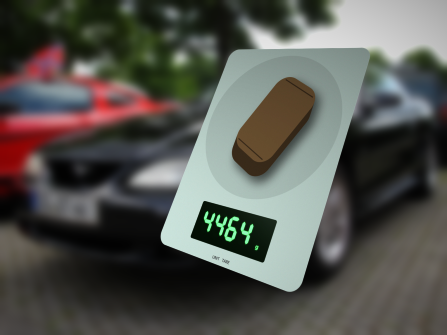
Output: 4464 g
